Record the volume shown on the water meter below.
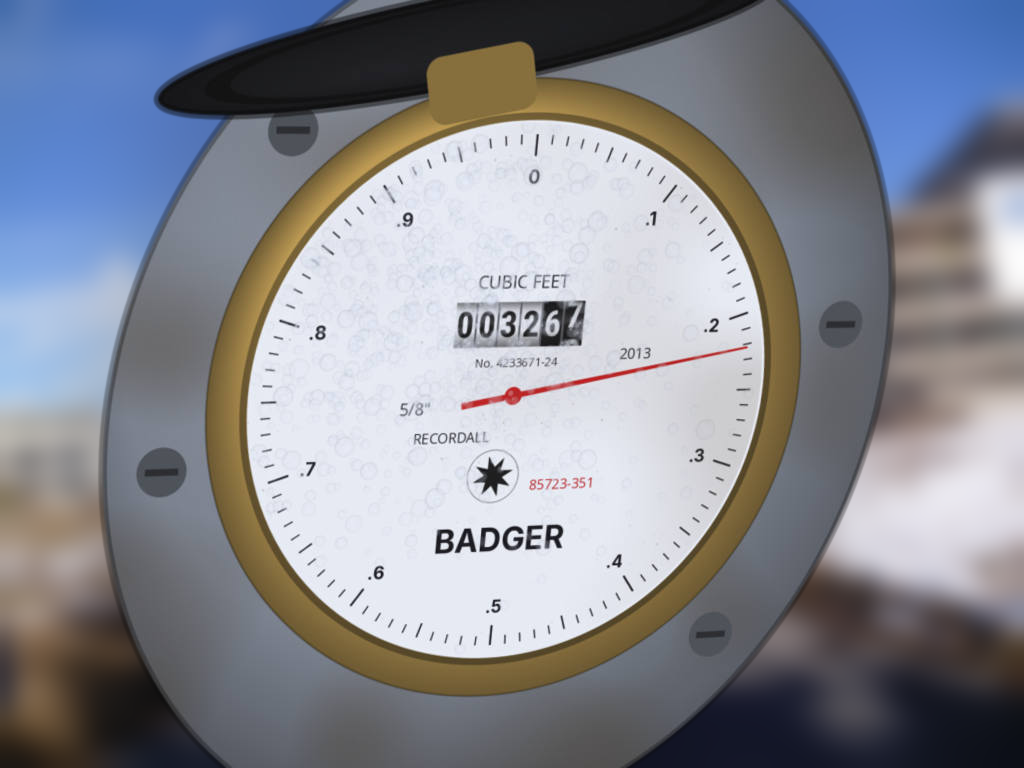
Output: 3267.22 ft³
